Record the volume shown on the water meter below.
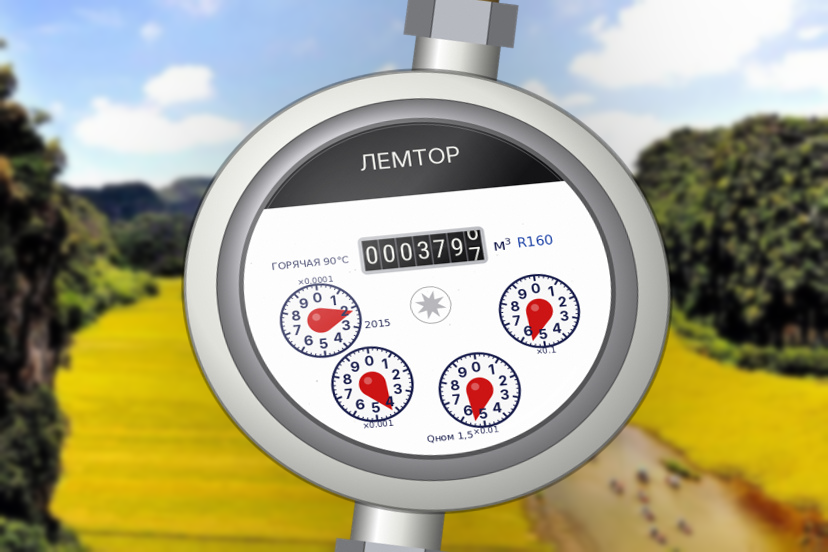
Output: 3796.5542 m³
